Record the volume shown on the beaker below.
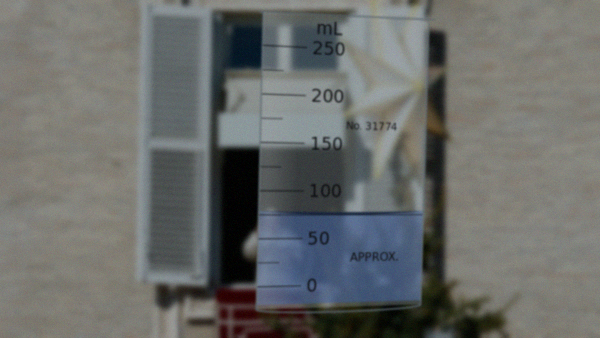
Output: 75 mL
